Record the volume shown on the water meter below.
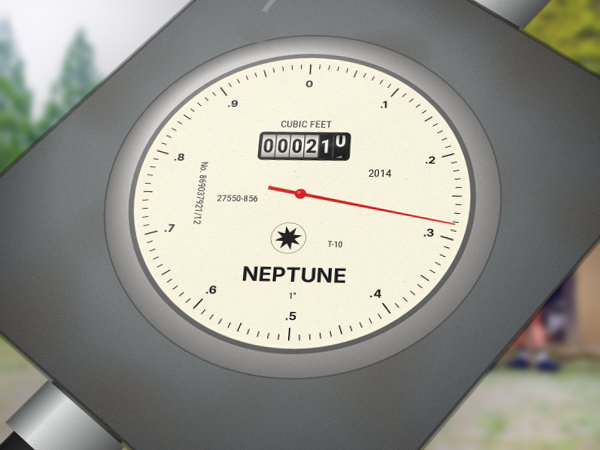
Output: 210.28 ft³
